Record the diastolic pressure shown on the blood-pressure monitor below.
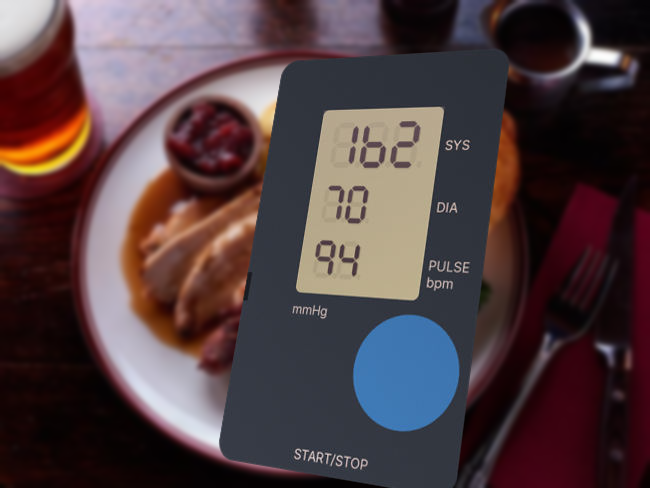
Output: 70 mmHg
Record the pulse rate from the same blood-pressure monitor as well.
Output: 94 bpm
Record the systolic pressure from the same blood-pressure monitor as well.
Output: 162 mmHg
